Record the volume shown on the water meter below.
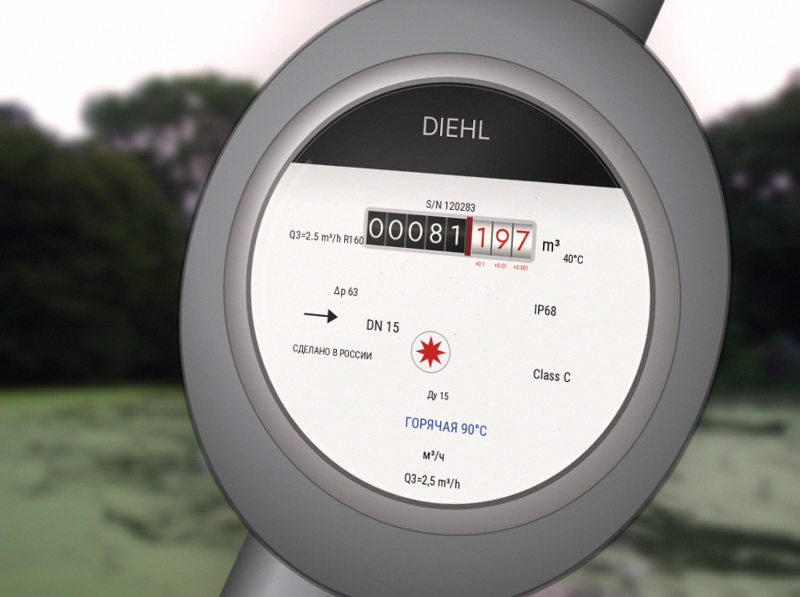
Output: 81.197 m³
